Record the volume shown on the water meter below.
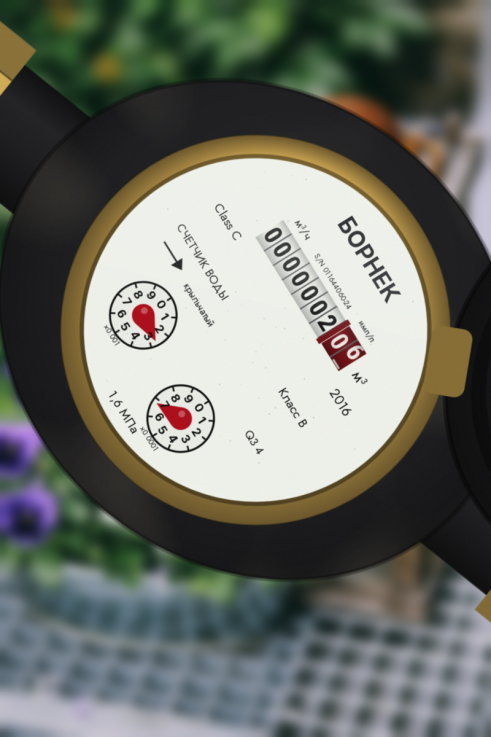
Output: 2.0626 m³
